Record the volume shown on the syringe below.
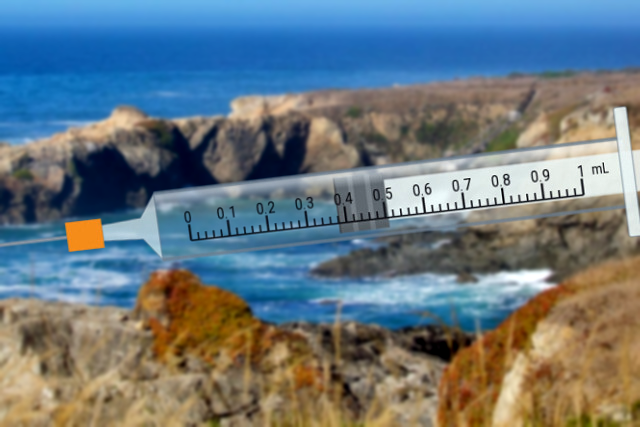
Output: 0.38 mL
